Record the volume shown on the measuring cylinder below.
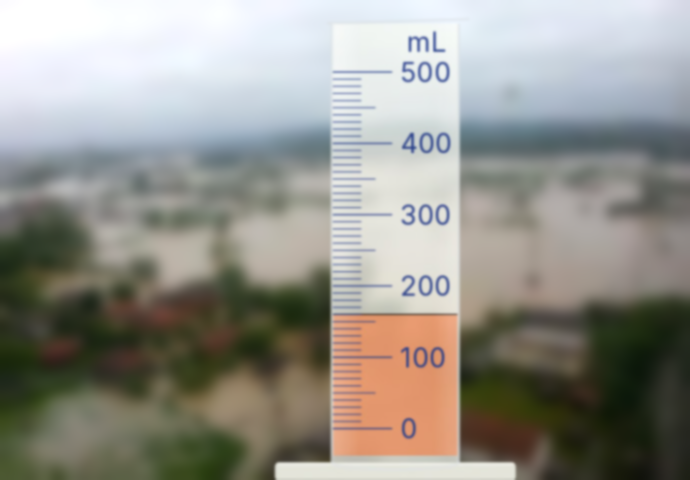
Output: 160 mL
